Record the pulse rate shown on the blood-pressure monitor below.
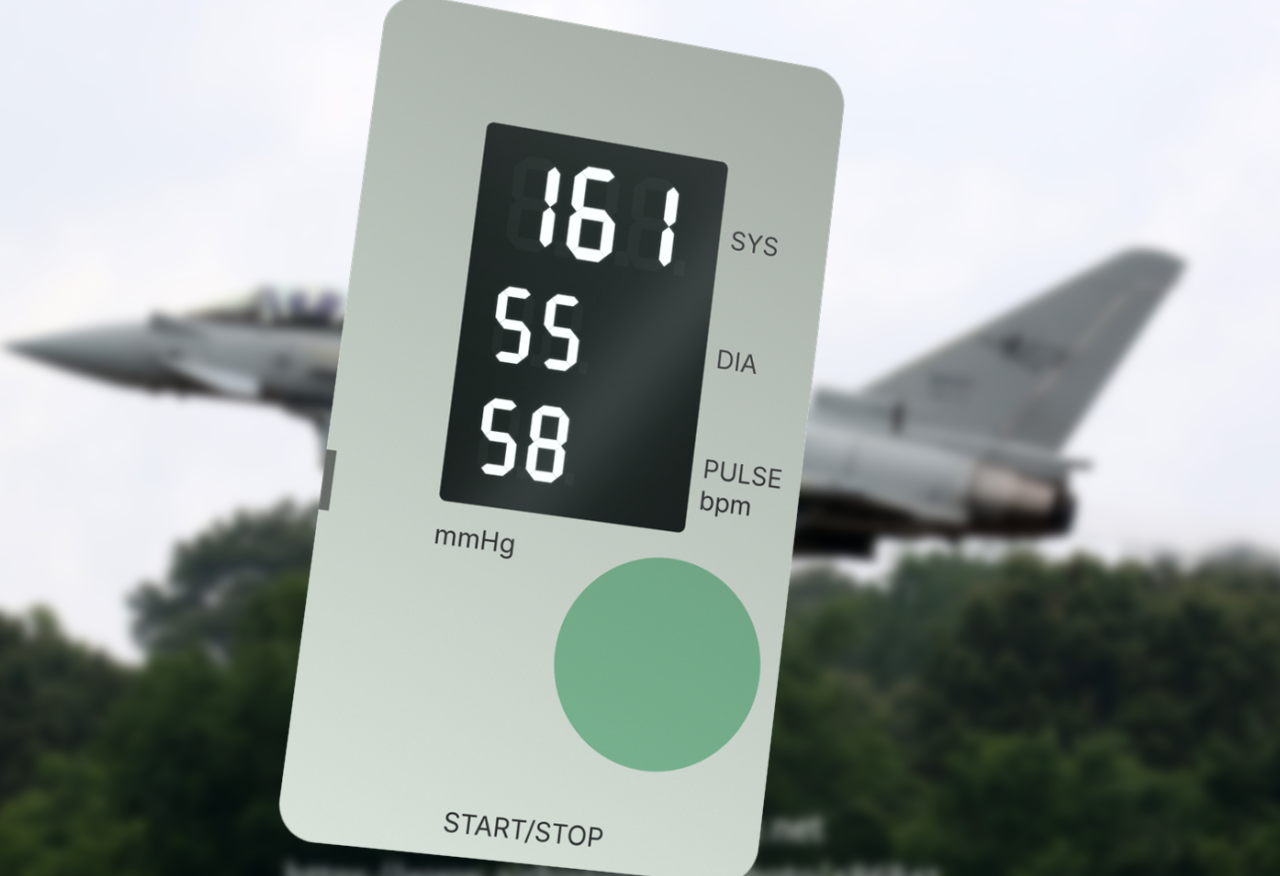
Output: 58 bpm
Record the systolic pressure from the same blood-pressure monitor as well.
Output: 161 mmHg
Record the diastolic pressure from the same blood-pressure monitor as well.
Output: 55 mmHg
